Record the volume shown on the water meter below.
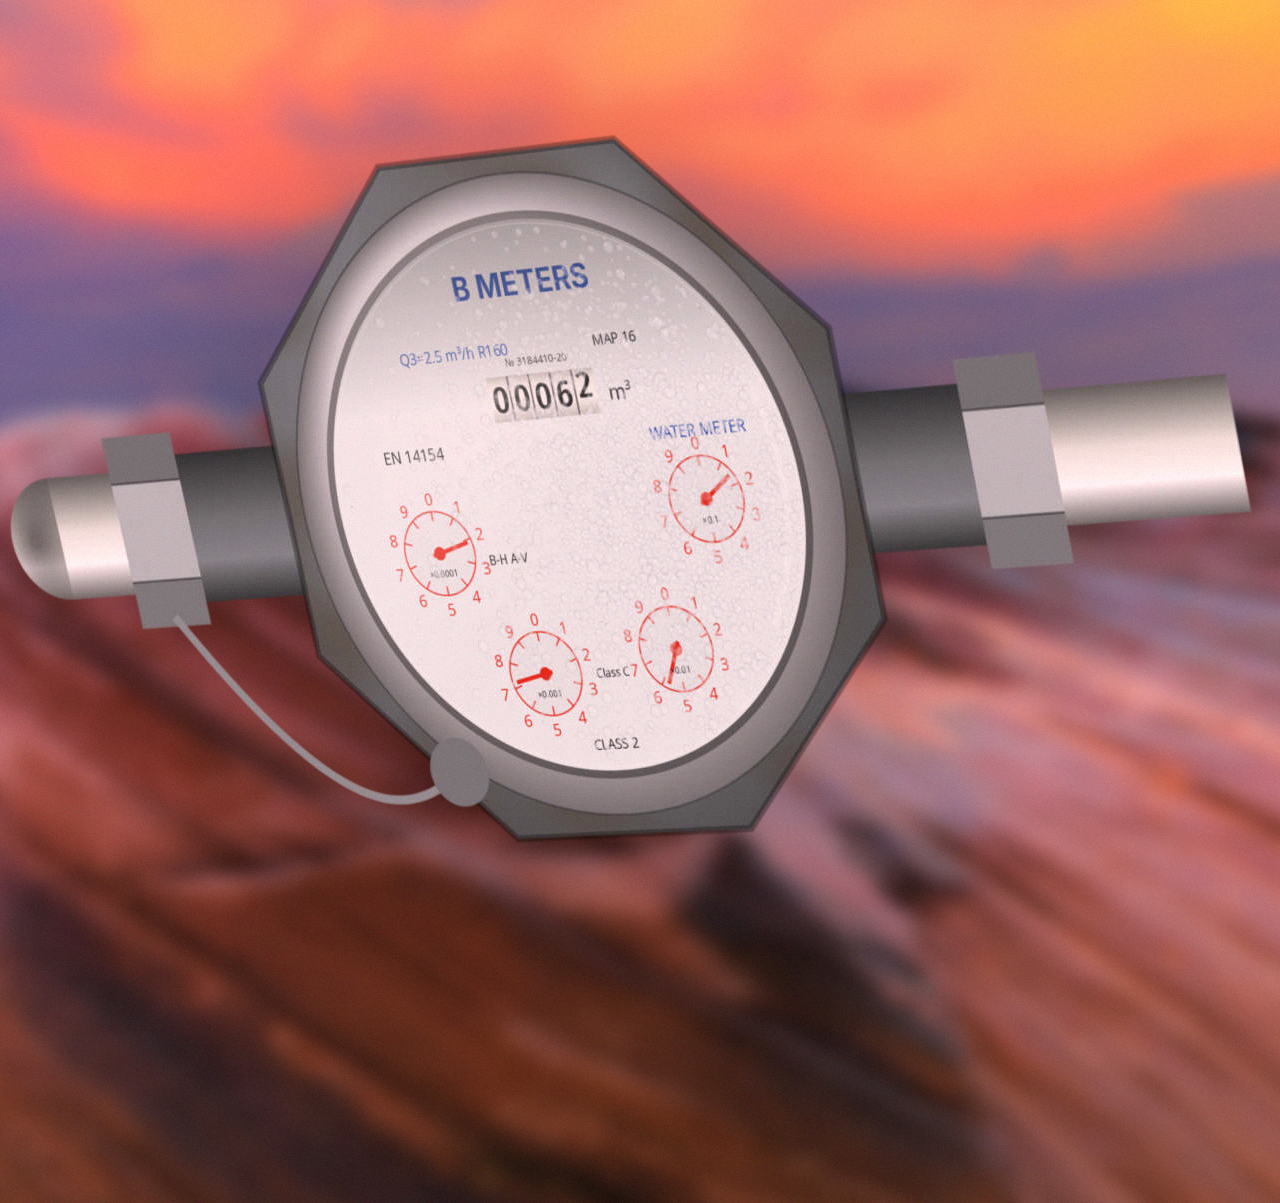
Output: 62.1572 m³
